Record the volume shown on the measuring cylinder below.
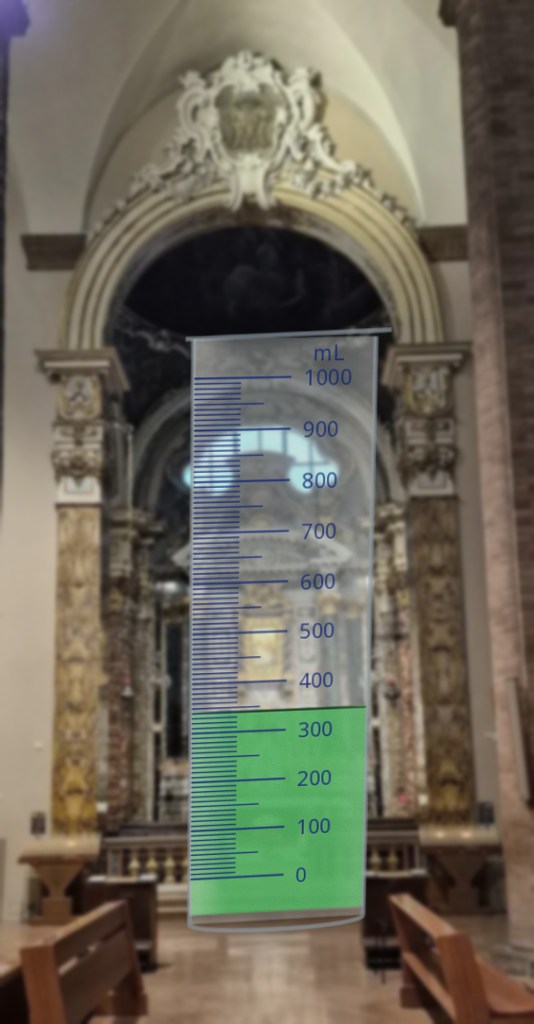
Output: 340 mL
